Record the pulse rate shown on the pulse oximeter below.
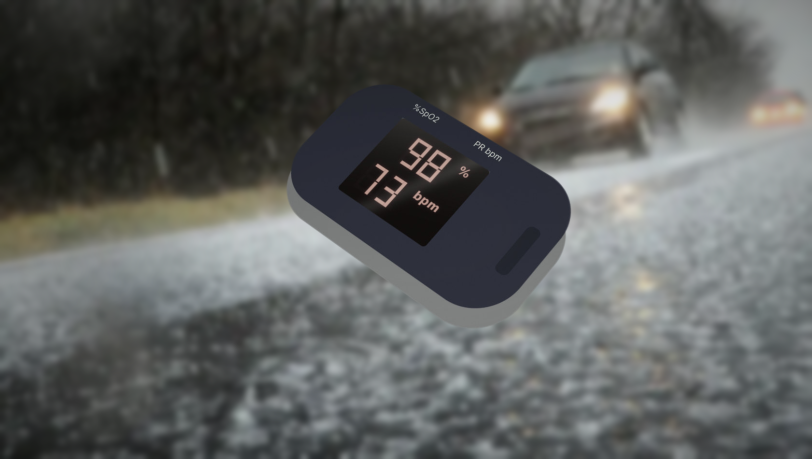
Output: 73 bpm
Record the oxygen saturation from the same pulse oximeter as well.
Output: 98 %
